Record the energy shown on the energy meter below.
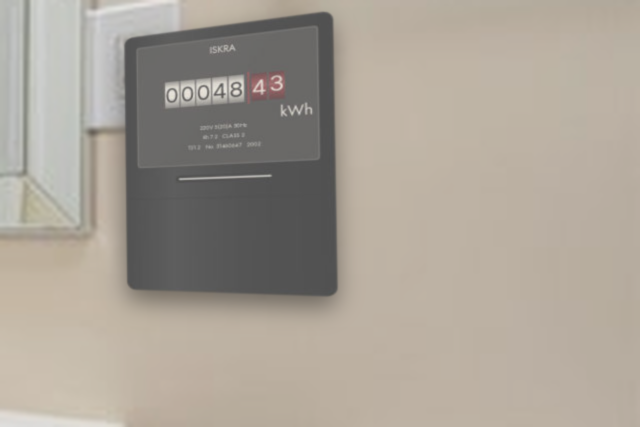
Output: 48.43 kWh
